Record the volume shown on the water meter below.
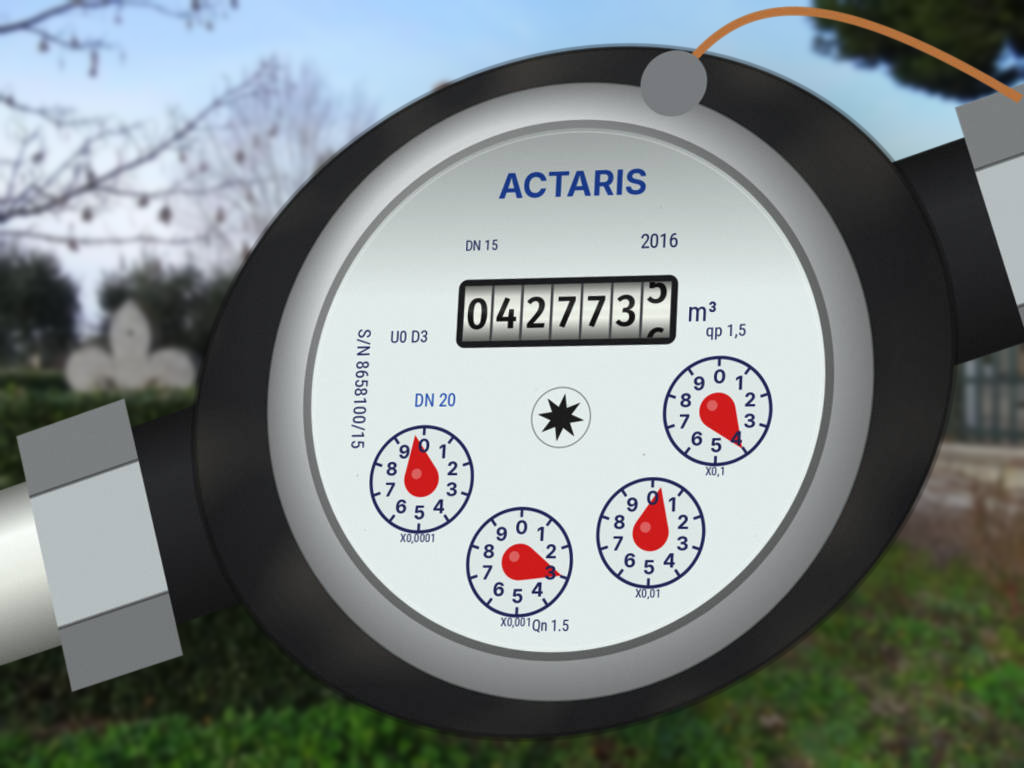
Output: 427735.4029 m³
